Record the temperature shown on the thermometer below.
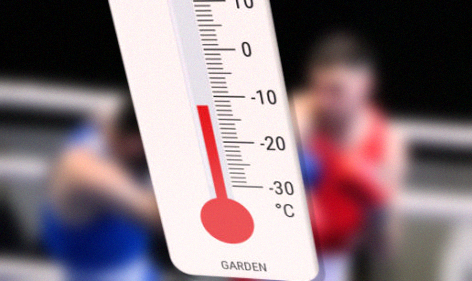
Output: -12 °C
